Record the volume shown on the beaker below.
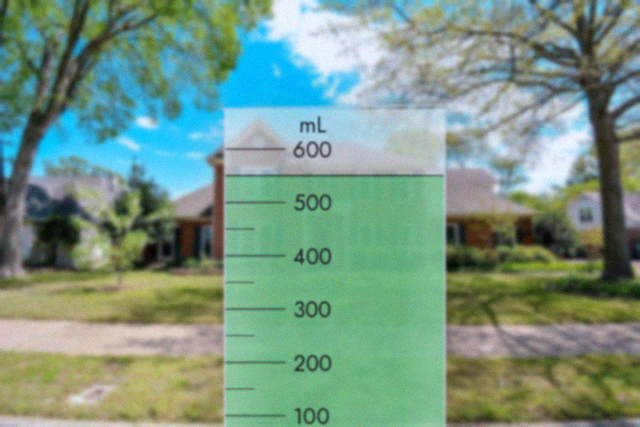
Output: 550 mL
